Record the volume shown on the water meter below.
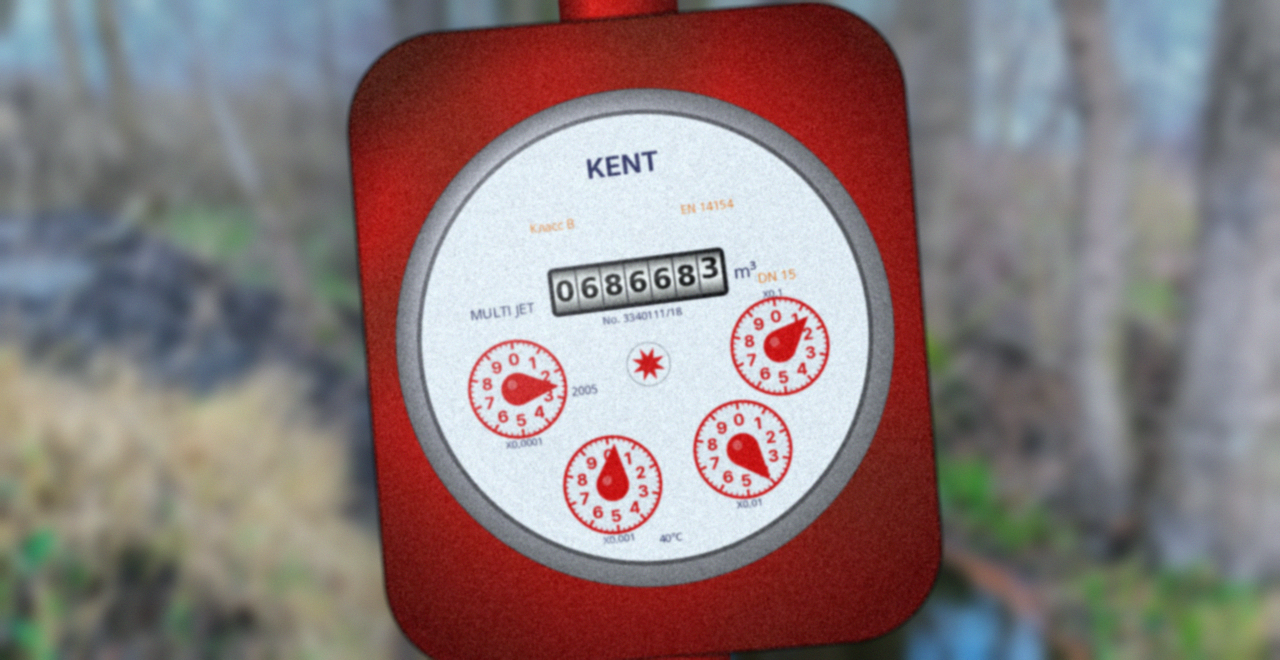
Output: 686683.1402 m³
